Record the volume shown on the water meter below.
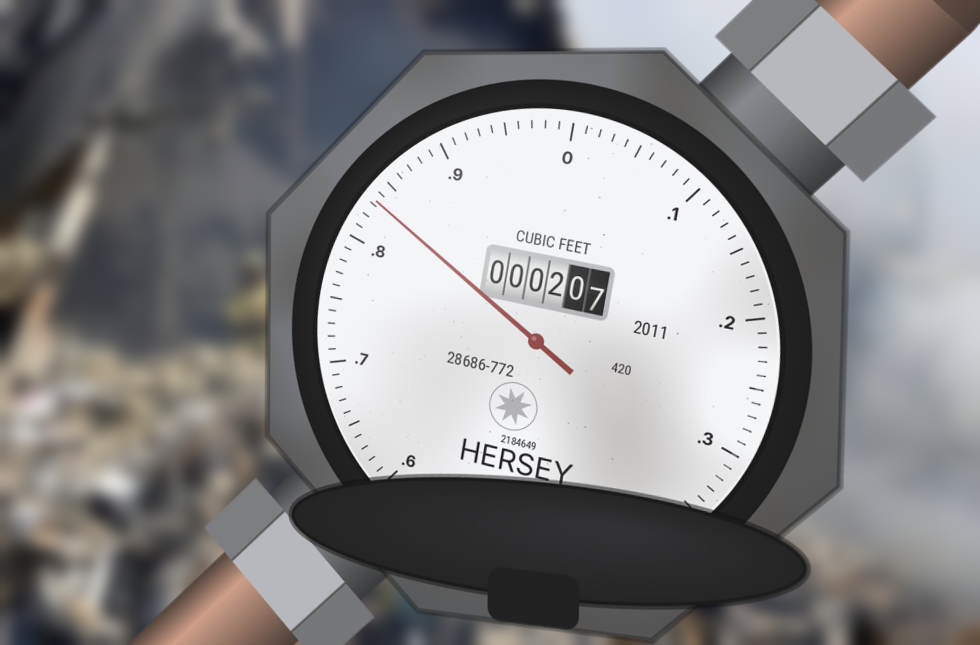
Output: 206.83 ft³
